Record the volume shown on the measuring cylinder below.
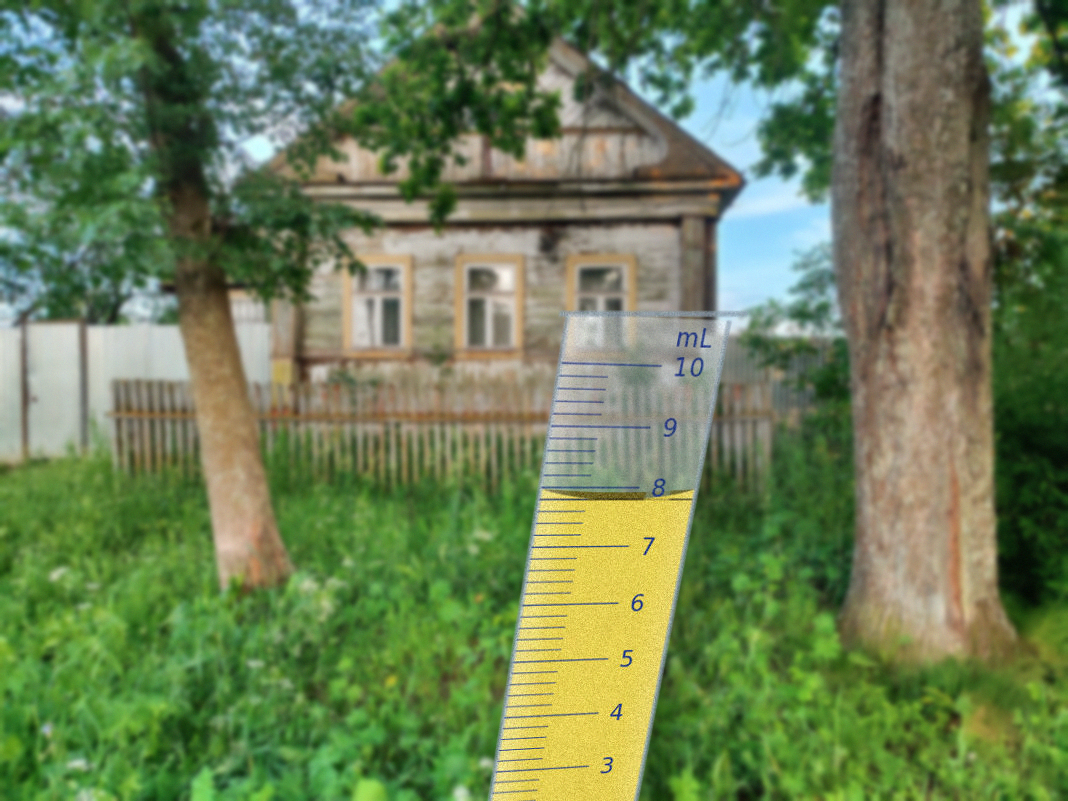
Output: 7.8 mL
